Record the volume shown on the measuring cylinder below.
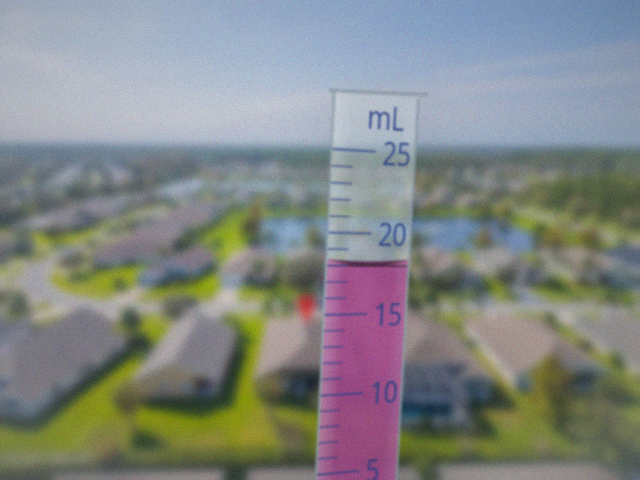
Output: 18 mL
